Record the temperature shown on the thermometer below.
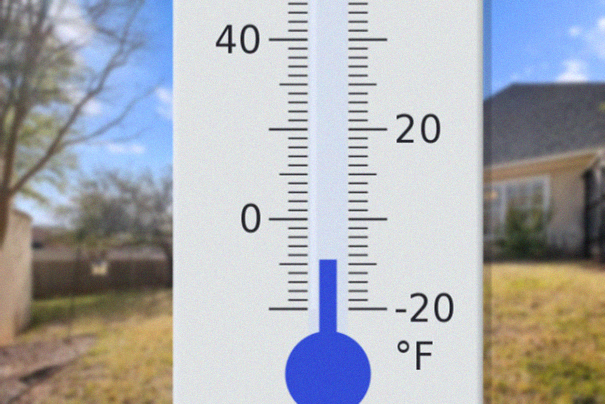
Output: -9 °F
